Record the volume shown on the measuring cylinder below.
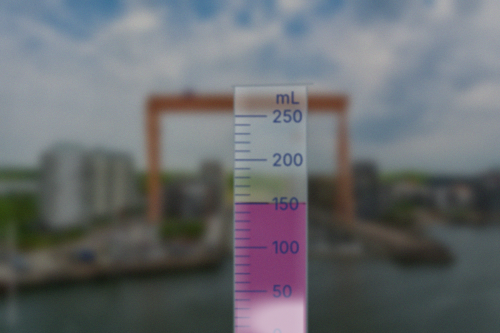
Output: 150 mL
